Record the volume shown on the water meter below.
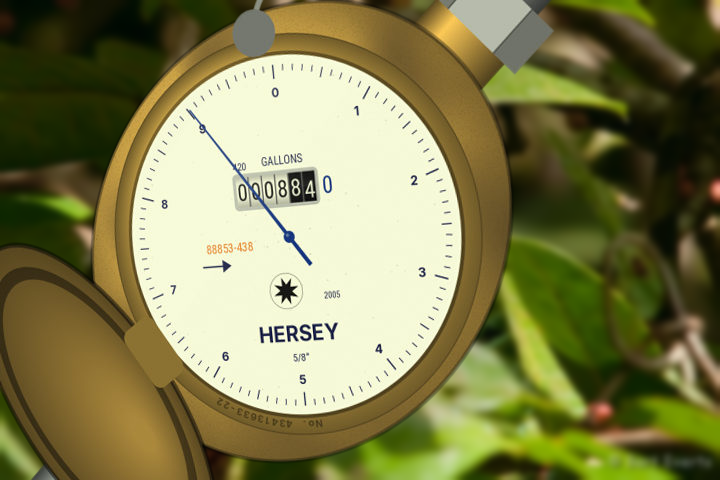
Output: 8839.0 gal
